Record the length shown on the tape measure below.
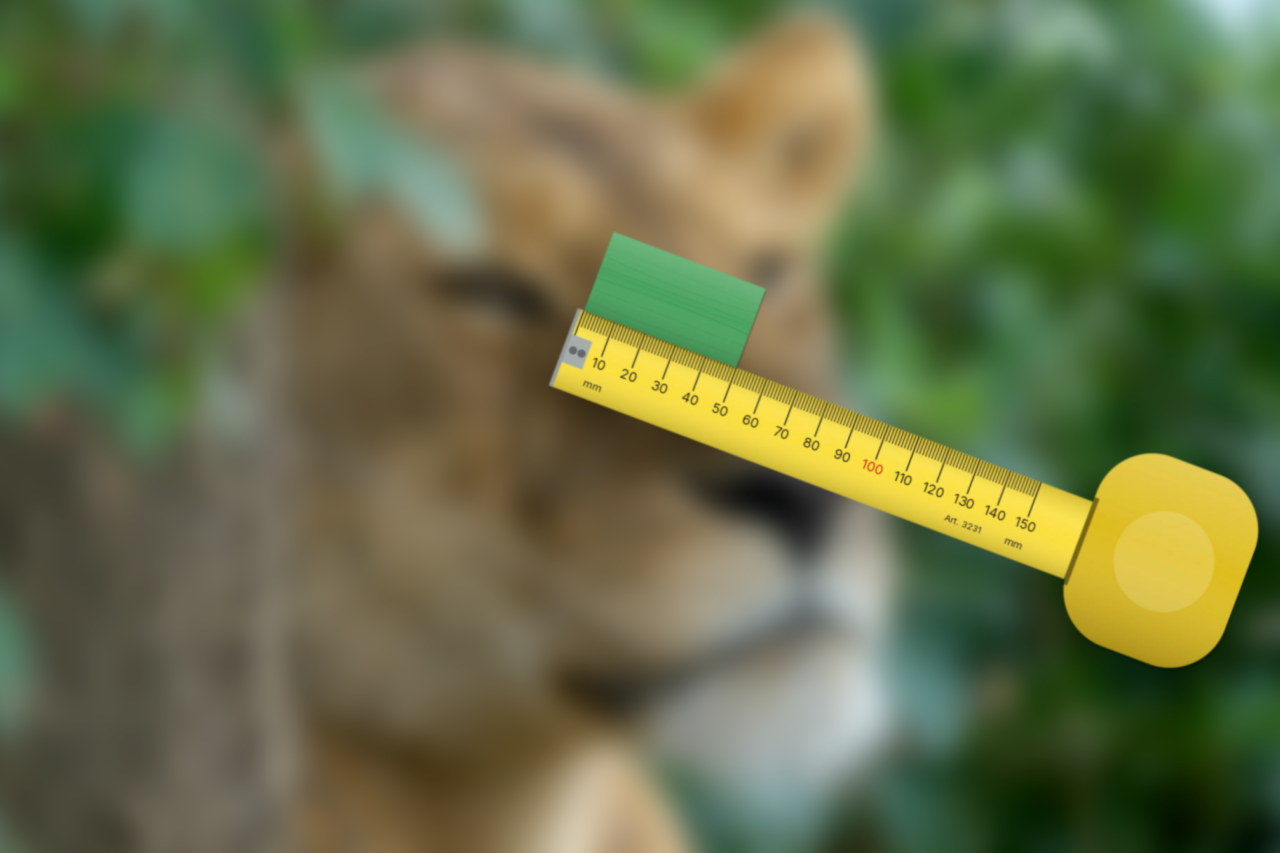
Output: 50 mm
